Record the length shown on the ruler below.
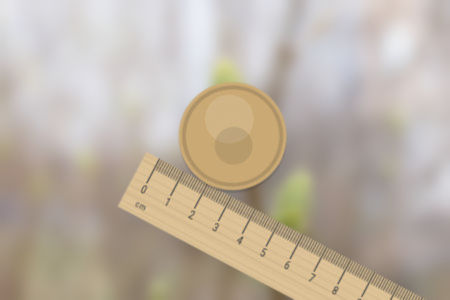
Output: 4 cm
